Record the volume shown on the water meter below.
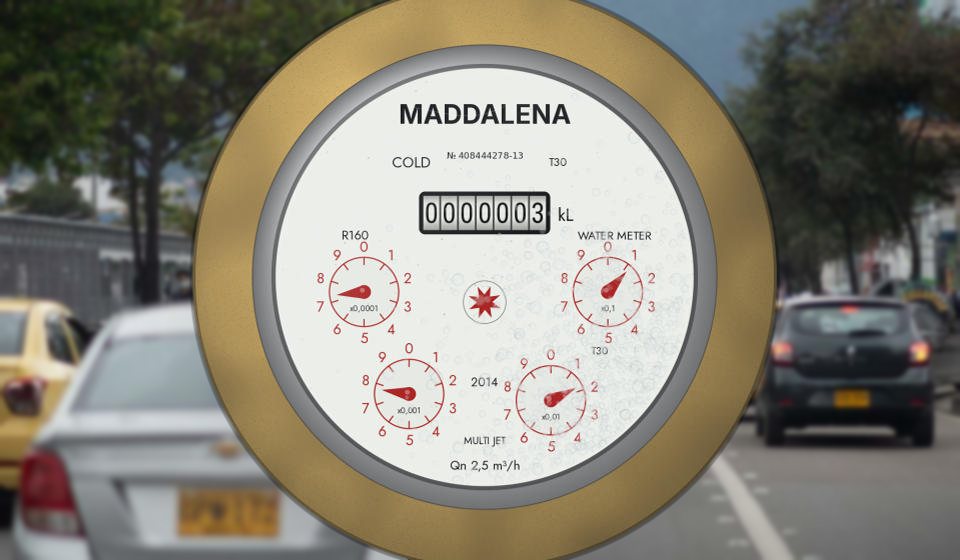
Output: 3.1177 kL
